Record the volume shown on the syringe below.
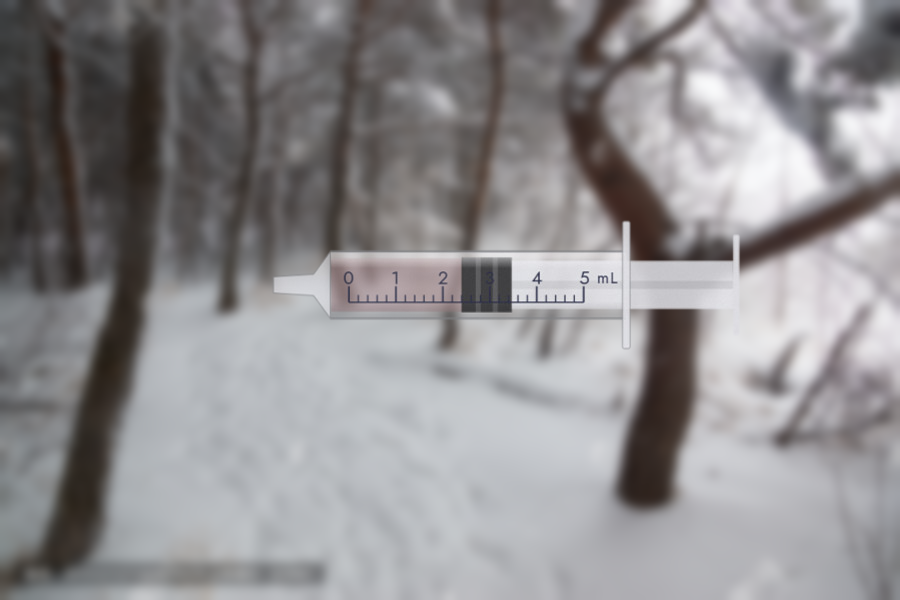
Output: 2.4 mL
